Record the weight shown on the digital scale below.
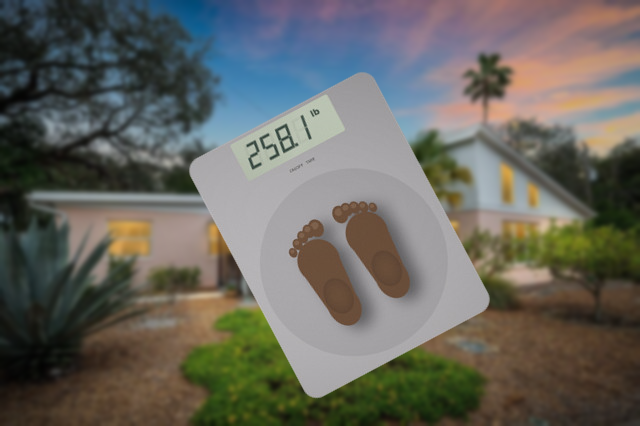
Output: 258.1 lb
